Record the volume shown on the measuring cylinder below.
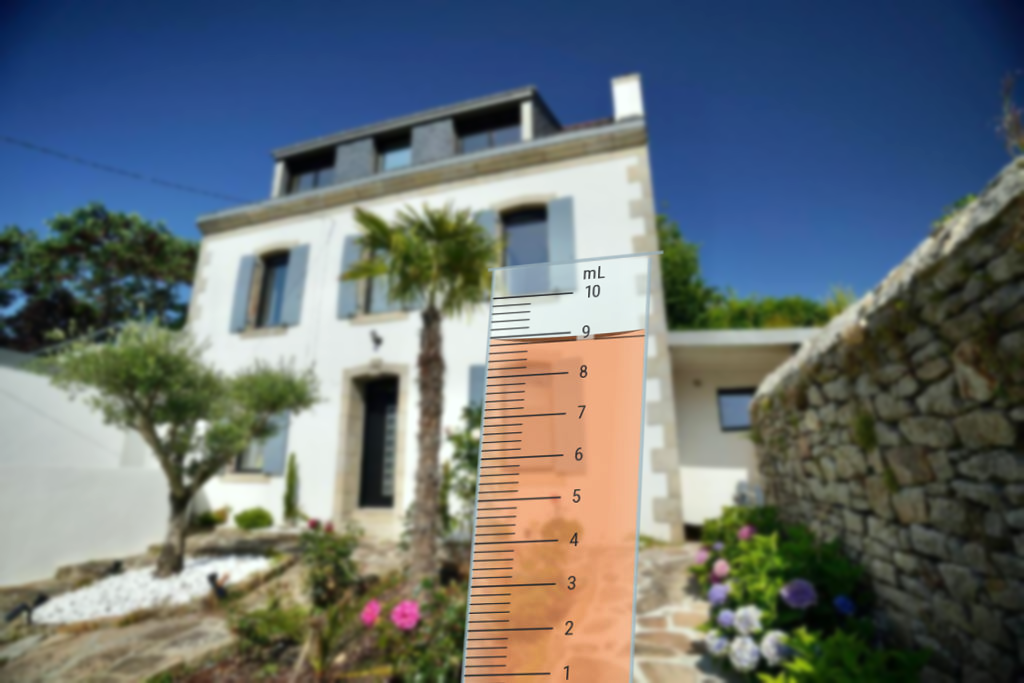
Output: 8.8 mL
